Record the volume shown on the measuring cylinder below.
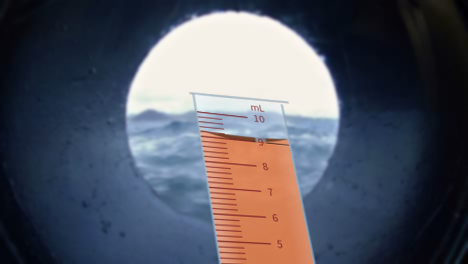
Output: 9 mL
